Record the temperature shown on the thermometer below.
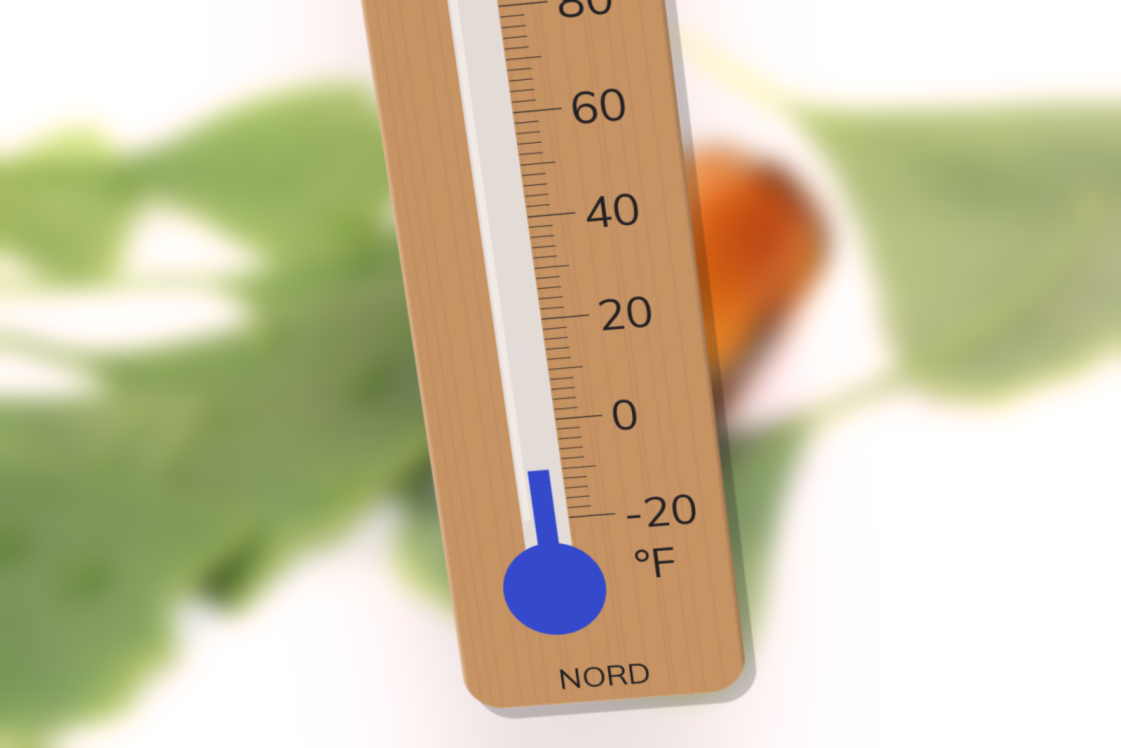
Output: -10 °F
